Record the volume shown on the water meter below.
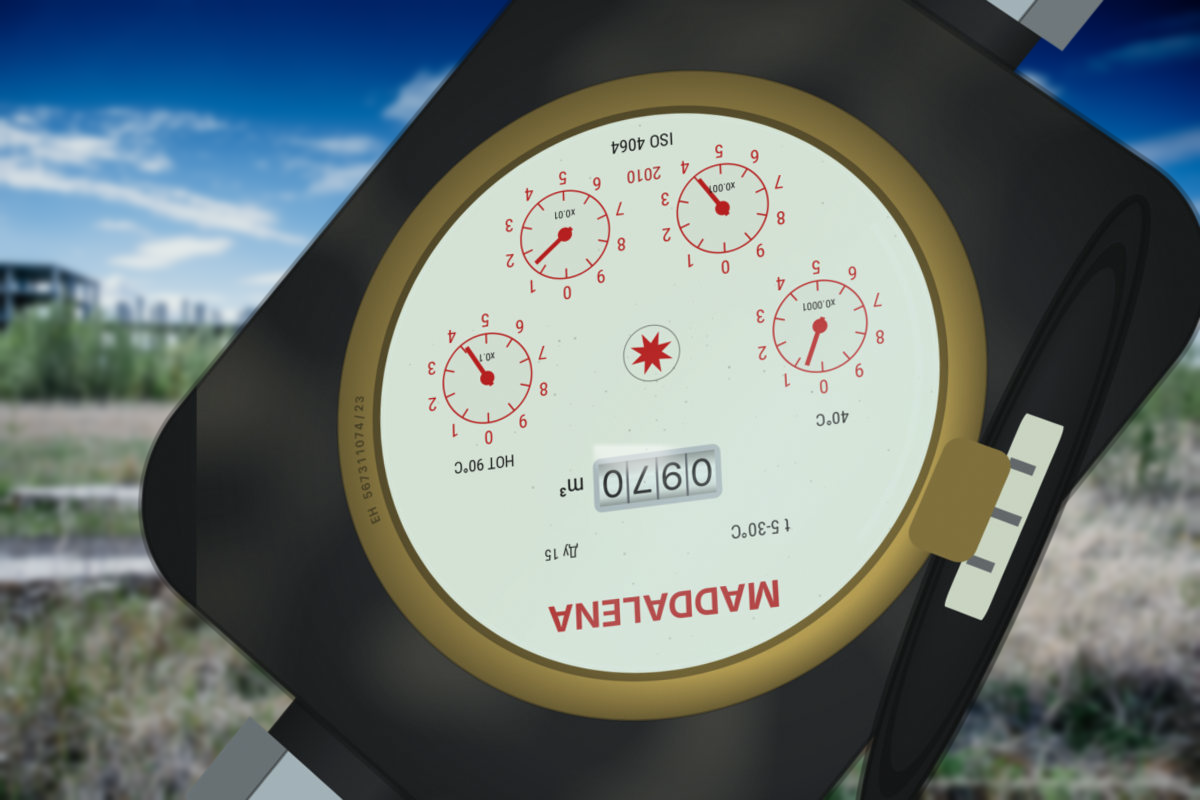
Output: 970.4140 m³
